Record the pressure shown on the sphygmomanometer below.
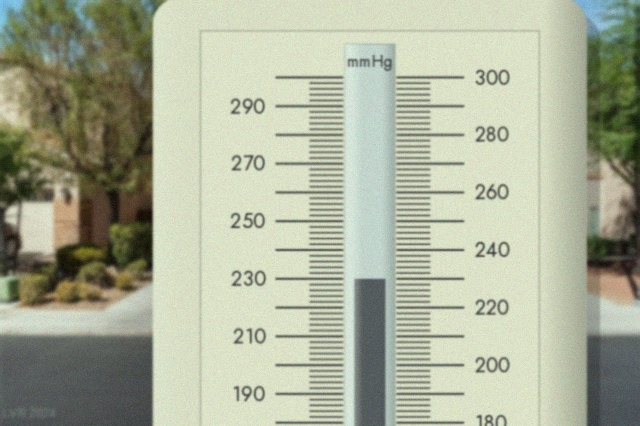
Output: 230 mmHg
